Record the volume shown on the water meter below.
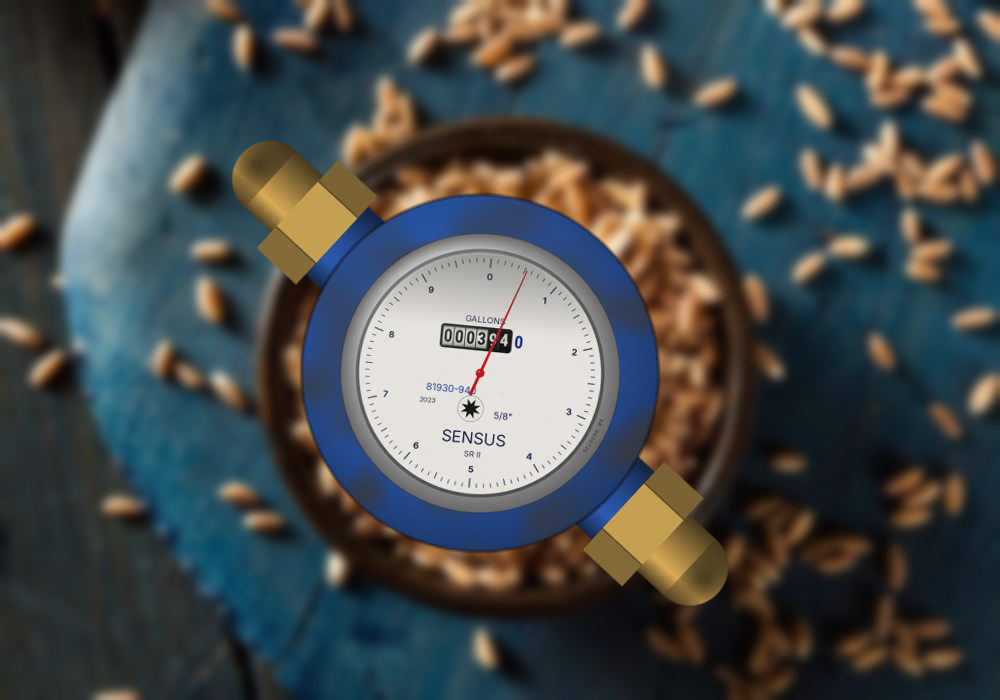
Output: 3940.5 gal
